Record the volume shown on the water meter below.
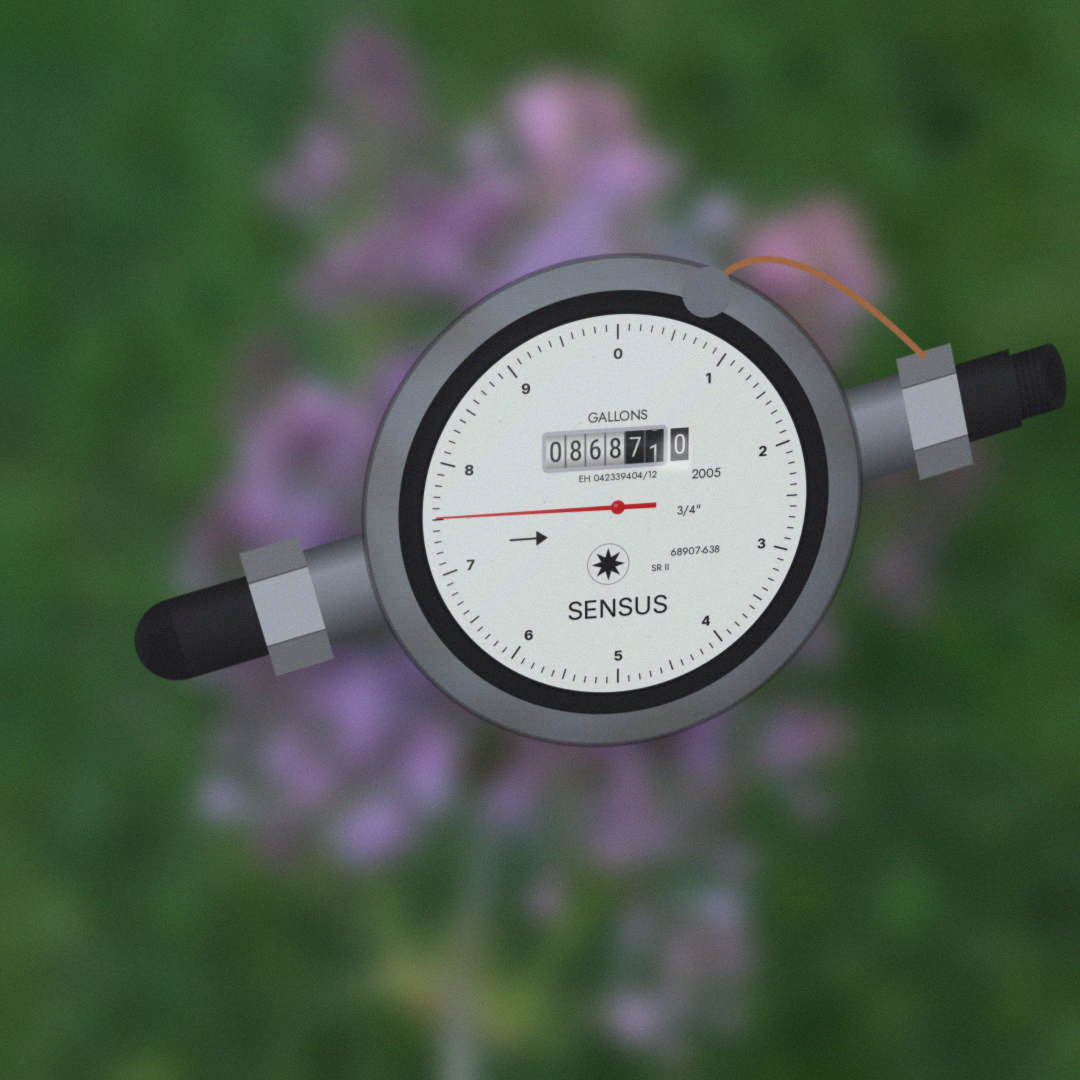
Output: 868707.5 gal
